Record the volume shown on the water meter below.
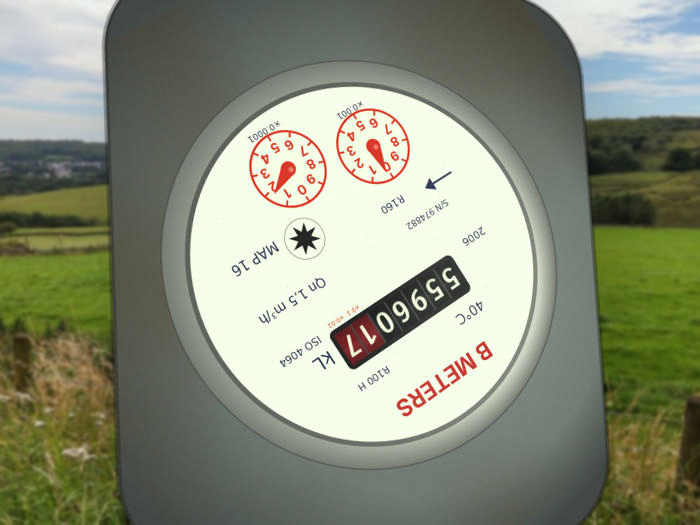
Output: 55960.1701 kL
